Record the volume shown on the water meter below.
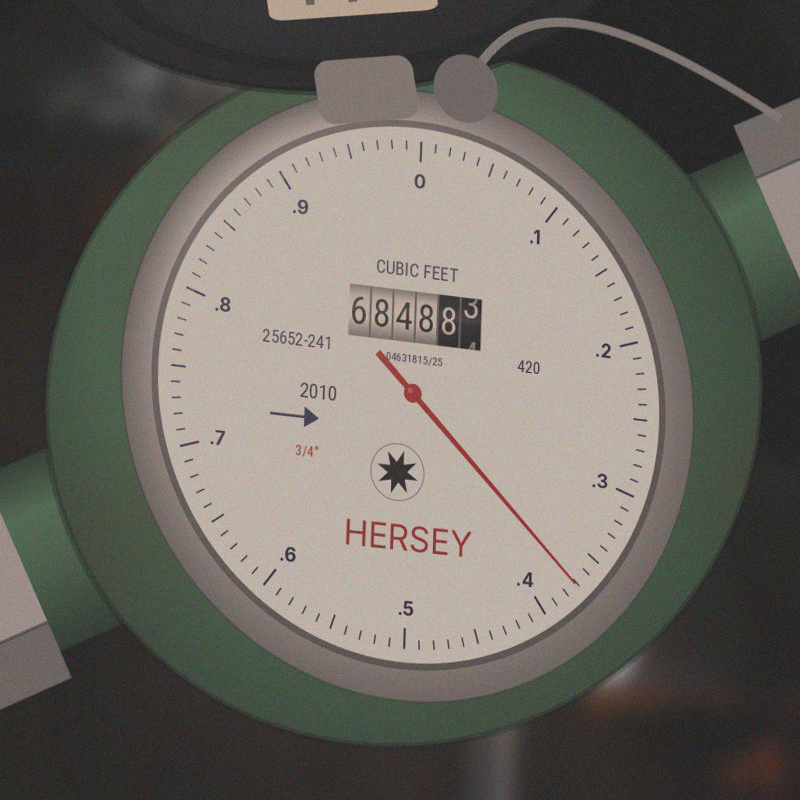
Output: 684883.37 ft³
